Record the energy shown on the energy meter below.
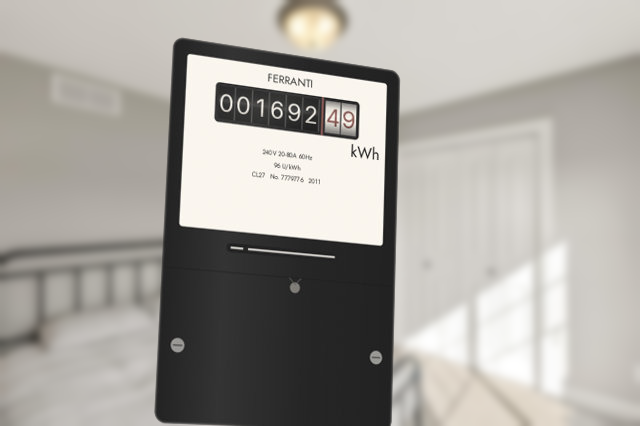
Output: 1692.49 kWh
